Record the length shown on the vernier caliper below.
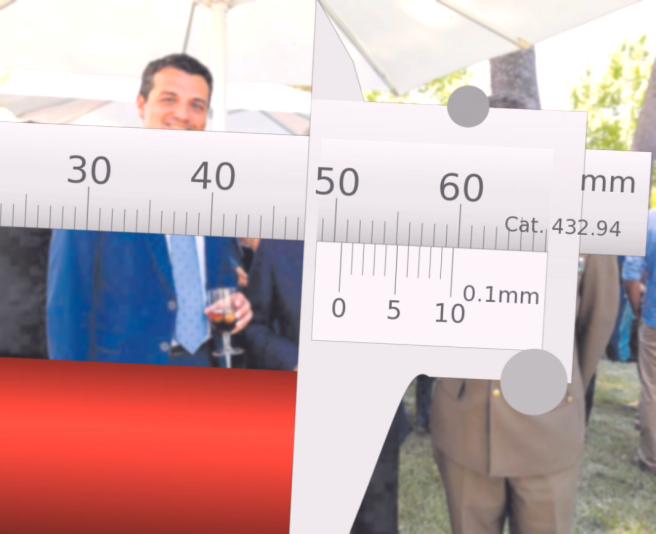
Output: 50.6 mm
